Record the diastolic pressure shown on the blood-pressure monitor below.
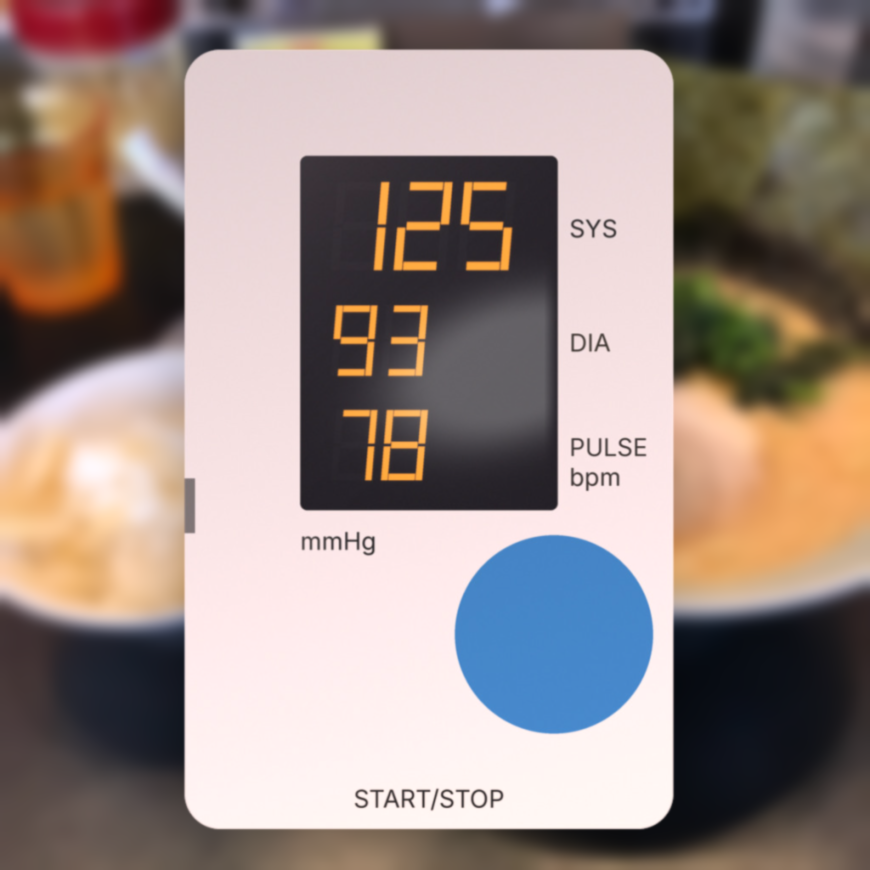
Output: 93 mmHg
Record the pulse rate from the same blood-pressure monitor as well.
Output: 78 bpm
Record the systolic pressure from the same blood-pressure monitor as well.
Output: 125 mmHg
